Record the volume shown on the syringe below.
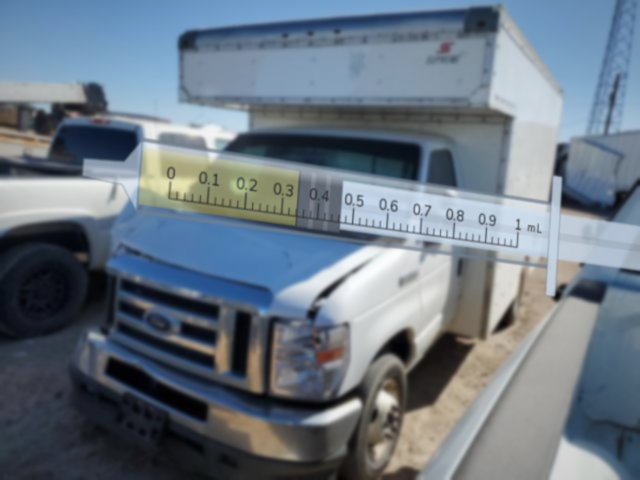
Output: 0.34 mL
